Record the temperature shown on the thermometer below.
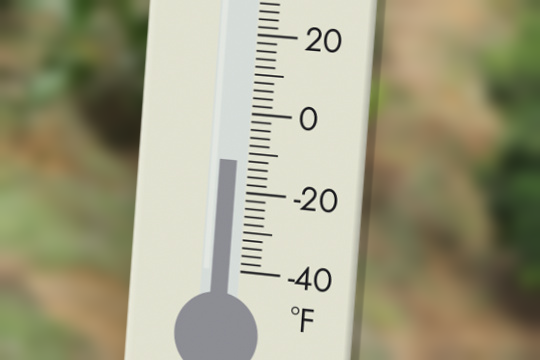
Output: -12 °F
